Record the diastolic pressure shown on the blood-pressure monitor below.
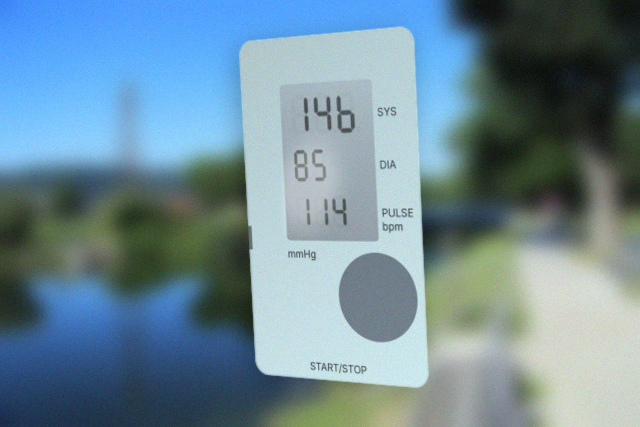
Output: 85 mmHg
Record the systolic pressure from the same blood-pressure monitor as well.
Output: 146 mmHg
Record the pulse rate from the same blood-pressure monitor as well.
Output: 114 bpm
